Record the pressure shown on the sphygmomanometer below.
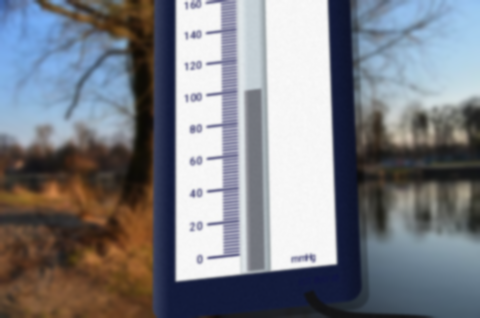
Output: 100 mmHg
